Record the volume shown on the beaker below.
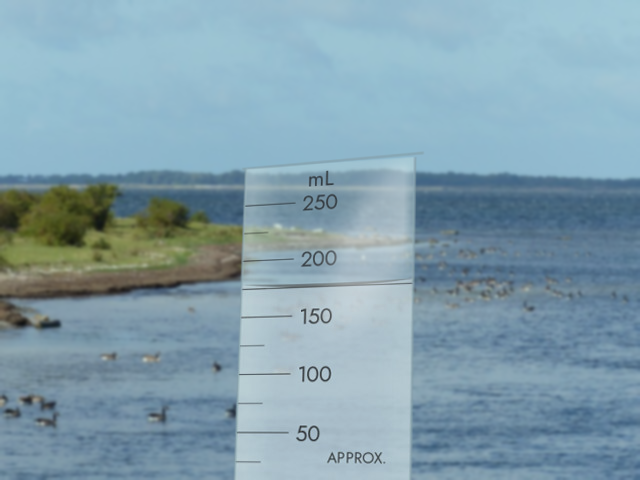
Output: 175 mL
